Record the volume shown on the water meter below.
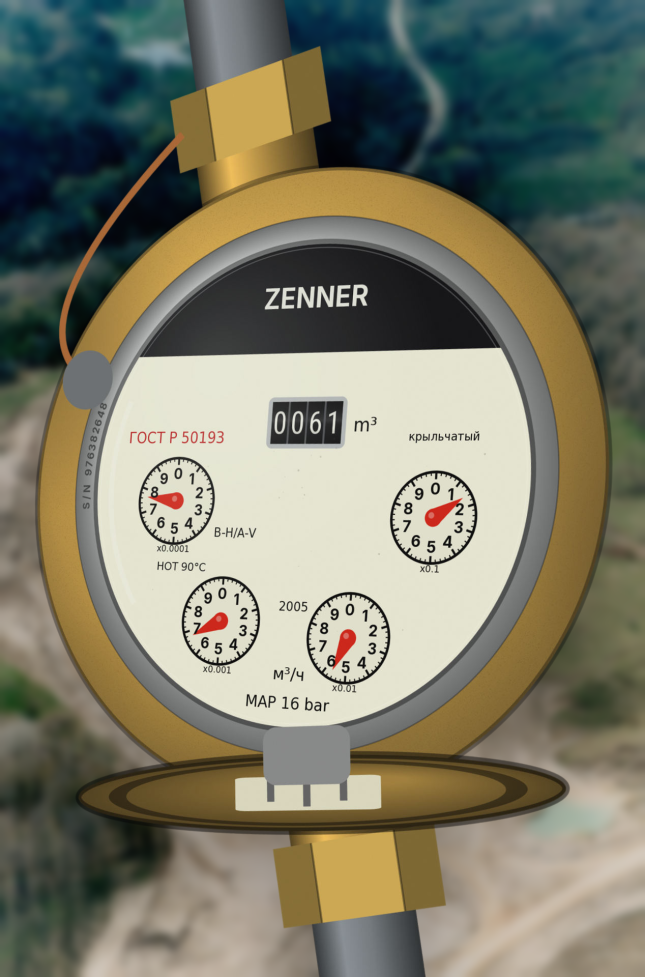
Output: 61.1567 m³
